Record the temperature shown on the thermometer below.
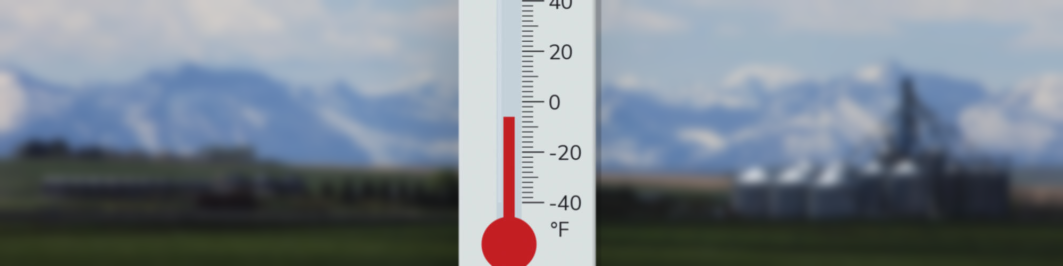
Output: -6 °F
